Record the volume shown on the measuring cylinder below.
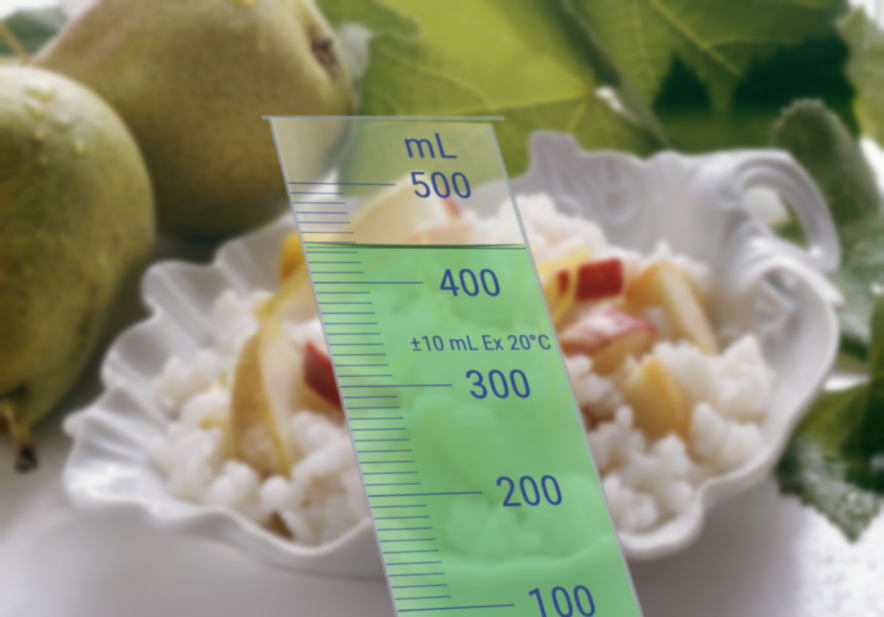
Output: 435 mL
